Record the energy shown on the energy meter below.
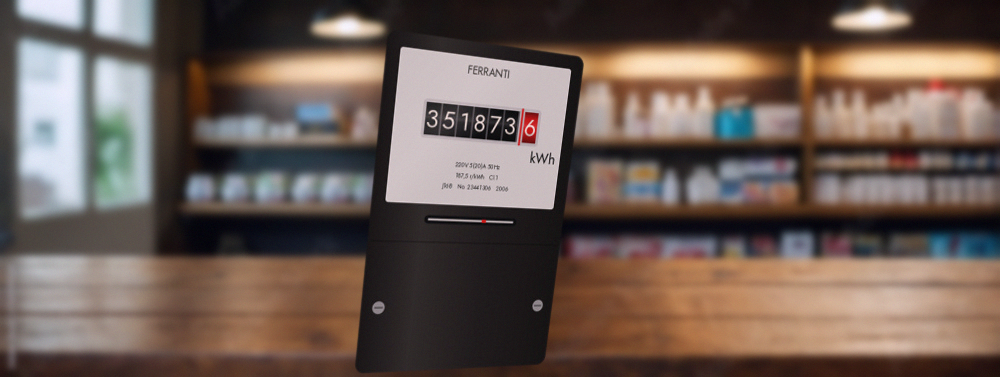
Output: 351873.6 kWh
